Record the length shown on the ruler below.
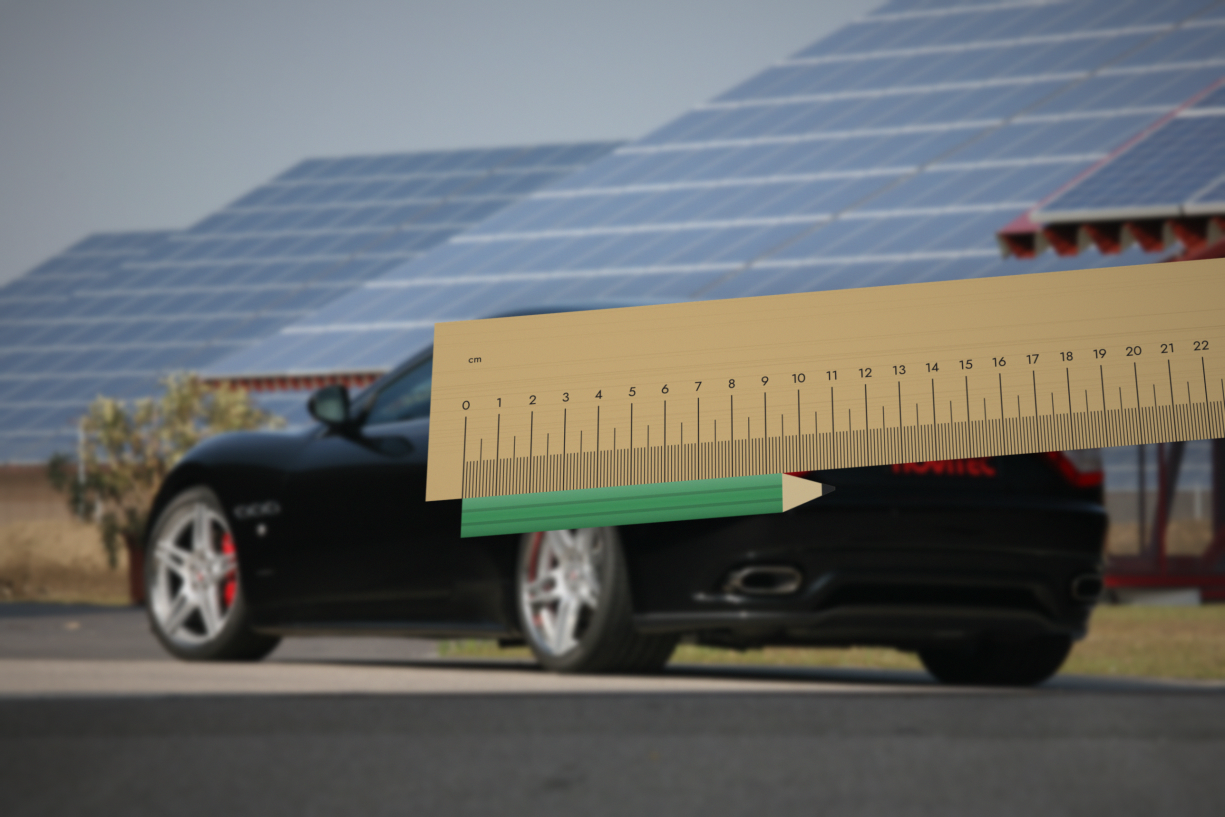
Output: 11 cm
